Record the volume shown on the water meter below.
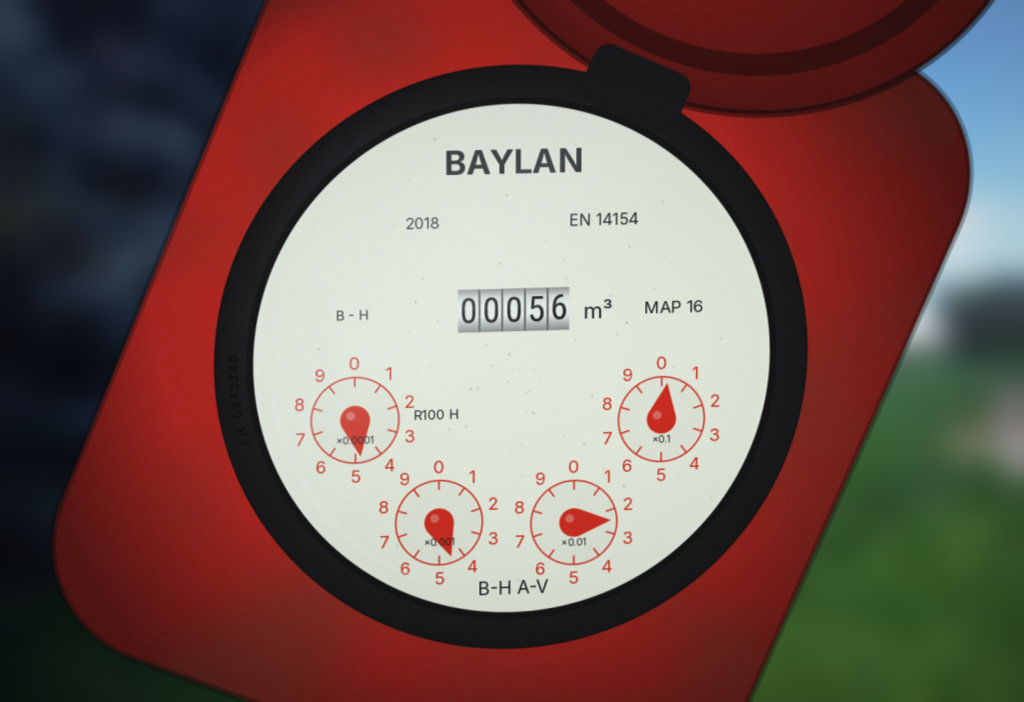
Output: 56.0244 m³
